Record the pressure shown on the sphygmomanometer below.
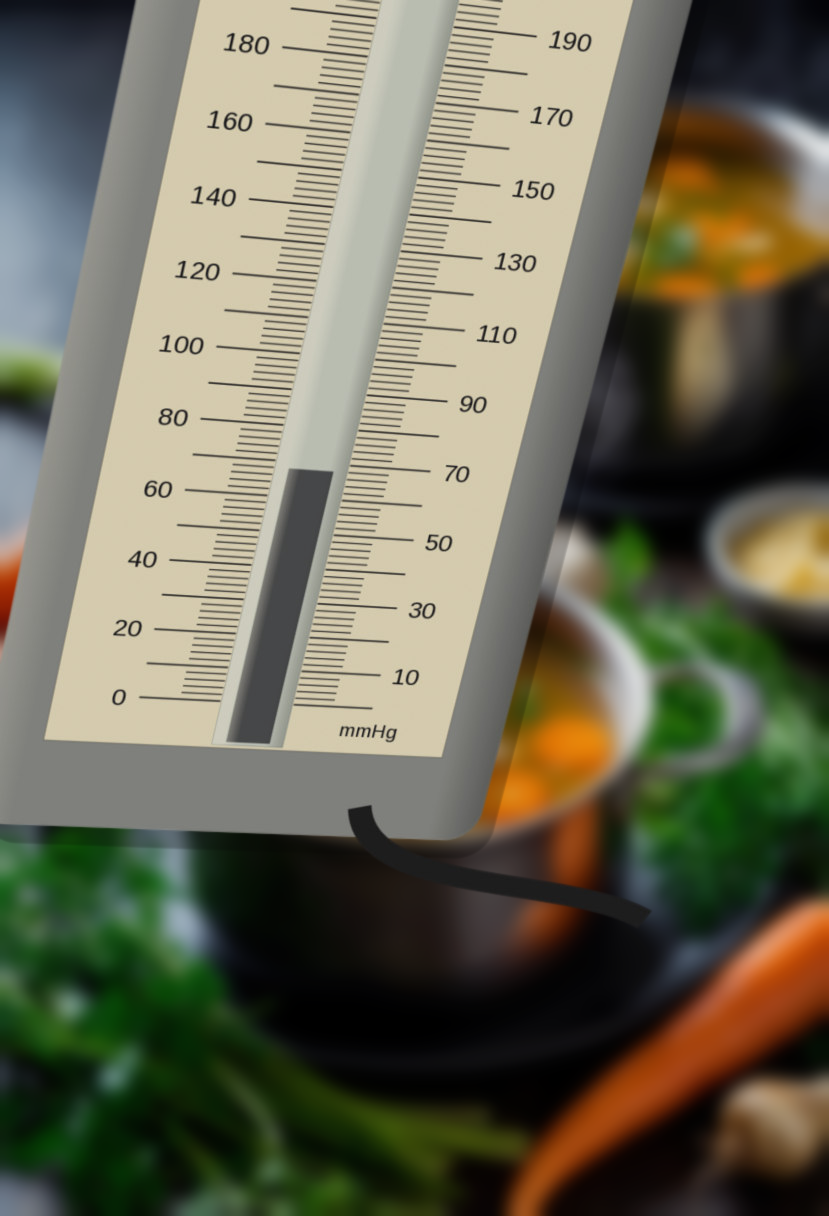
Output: 68 mmHg
